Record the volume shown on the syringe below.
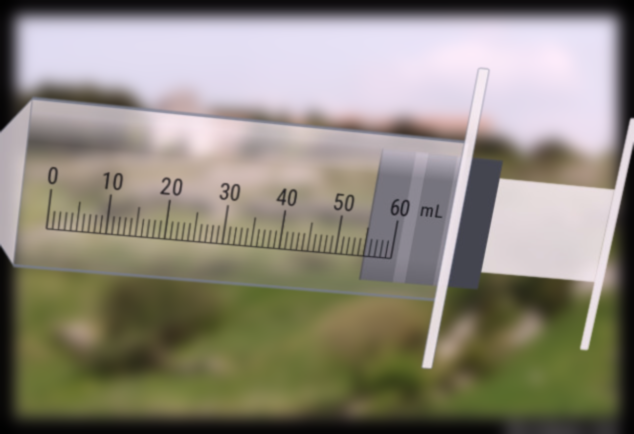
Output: 55 mL
